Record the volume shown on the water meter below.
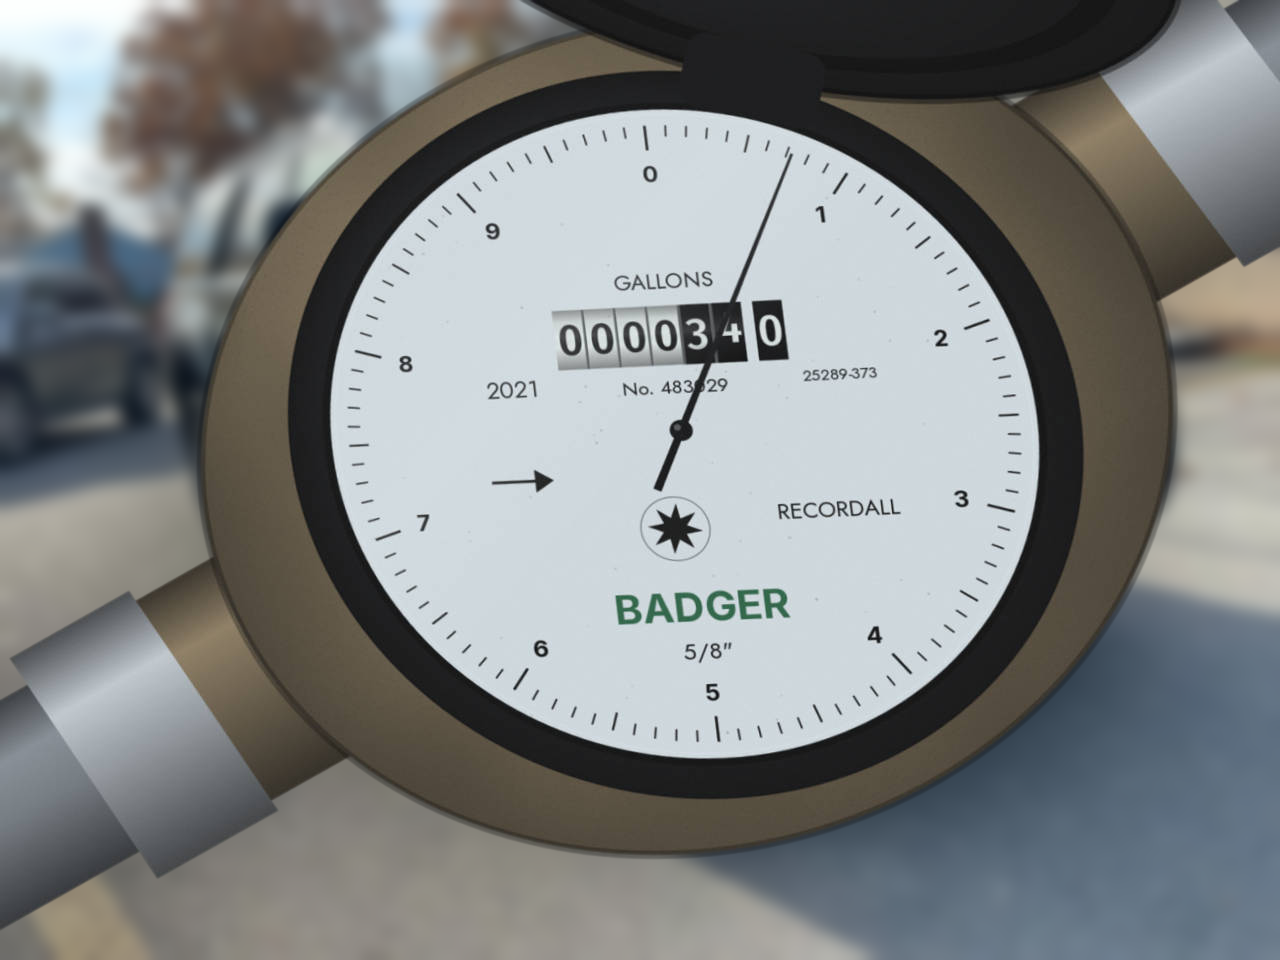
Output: 340.7 gal
